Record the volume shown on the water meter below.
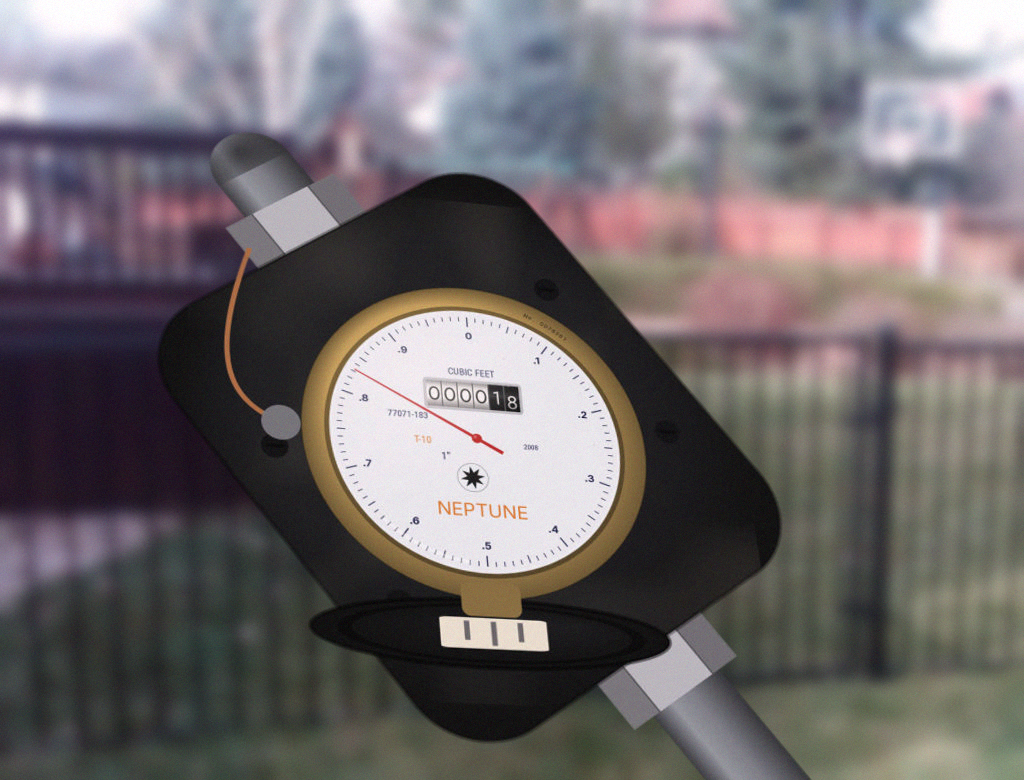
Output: 17.83 ft³
